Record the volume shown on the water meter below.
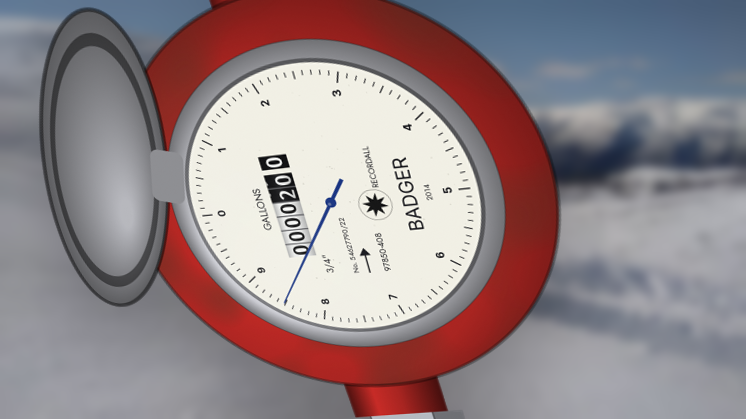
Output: 198.5 gal
